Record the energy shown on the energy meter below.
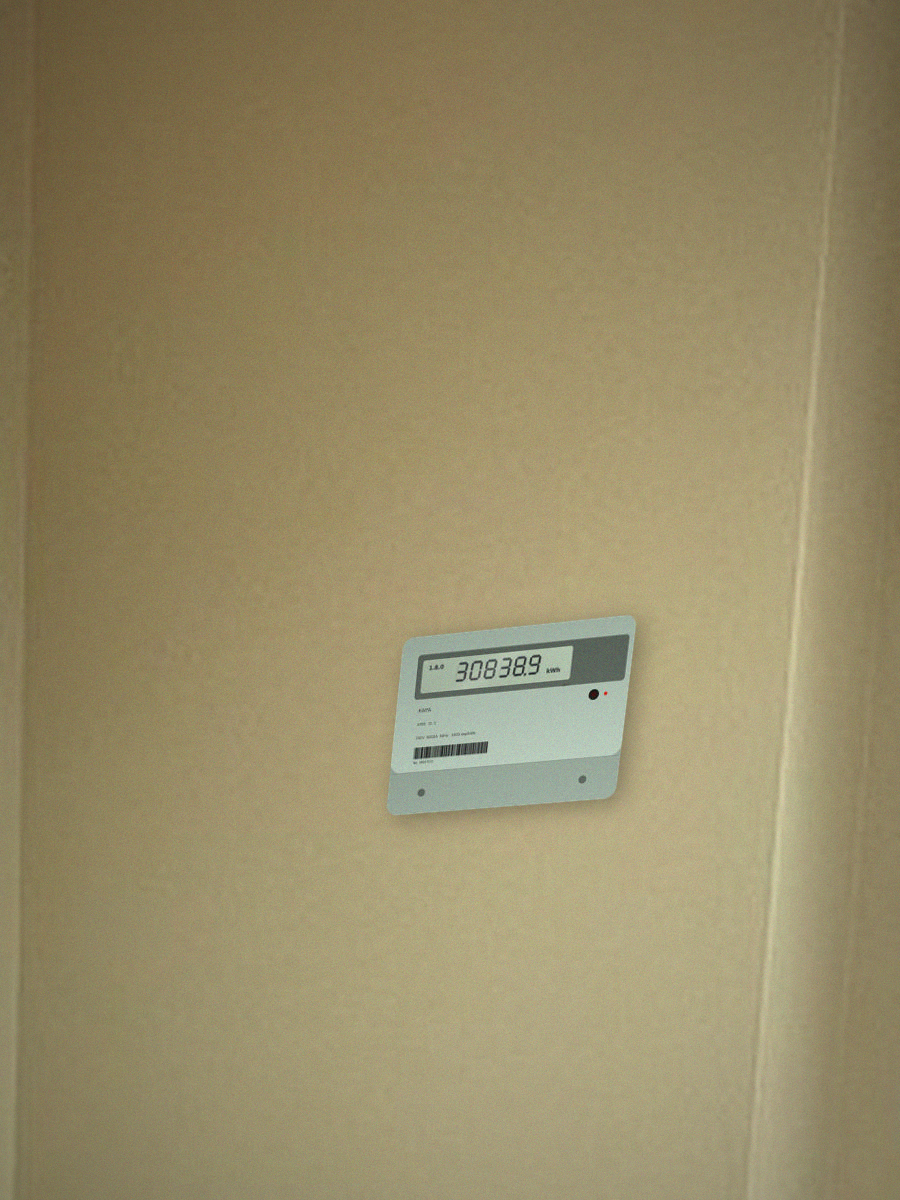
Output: 30838.9 kWh
